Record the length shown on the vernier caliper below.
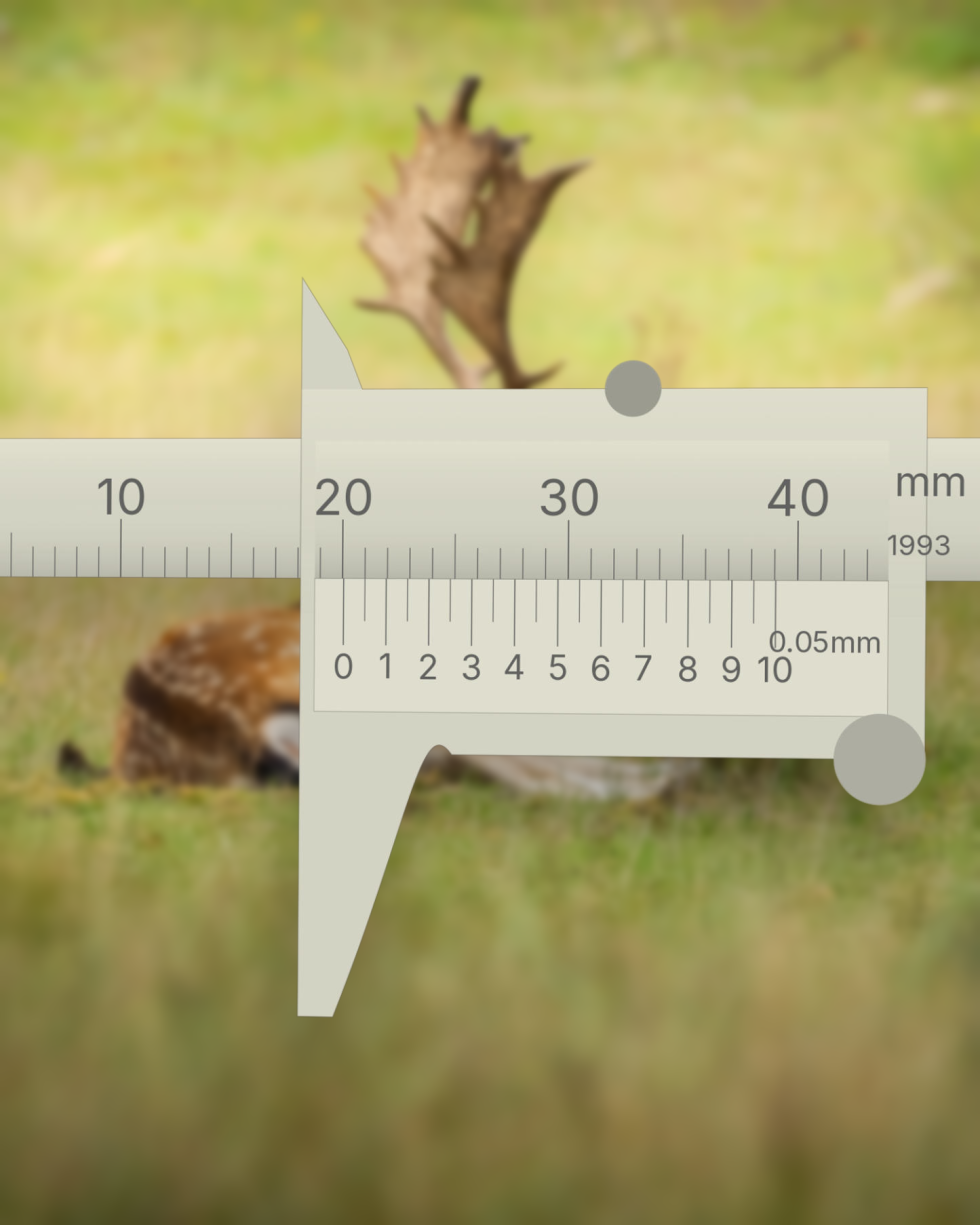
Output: 20.05 mm
